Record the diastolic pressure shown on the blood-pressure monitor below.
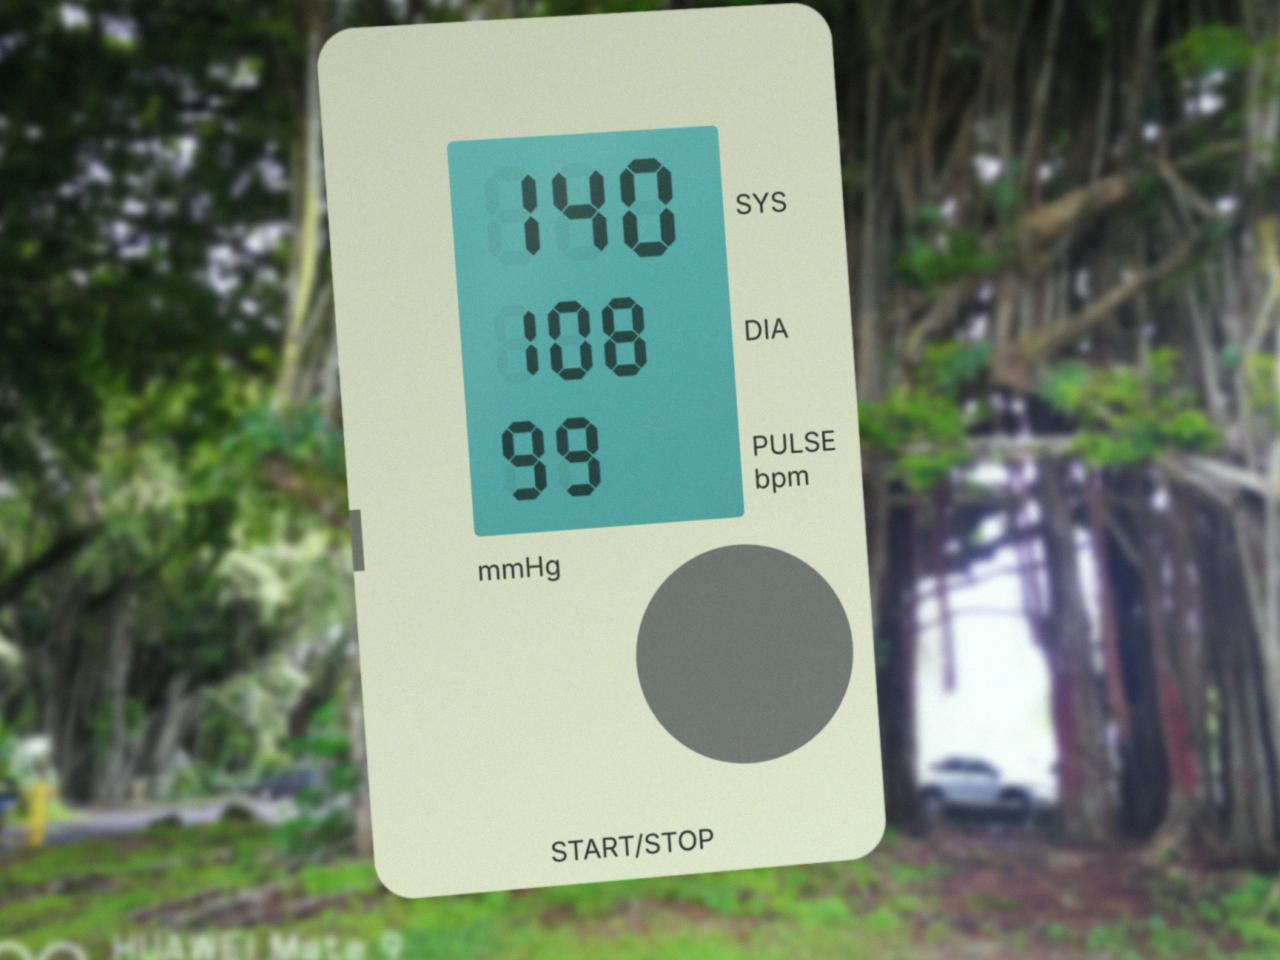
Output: 108 mmHg
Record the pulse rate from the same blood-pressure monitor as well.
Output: 99 bpm
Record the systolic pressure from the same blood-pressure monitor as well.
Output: 140 mmHg
